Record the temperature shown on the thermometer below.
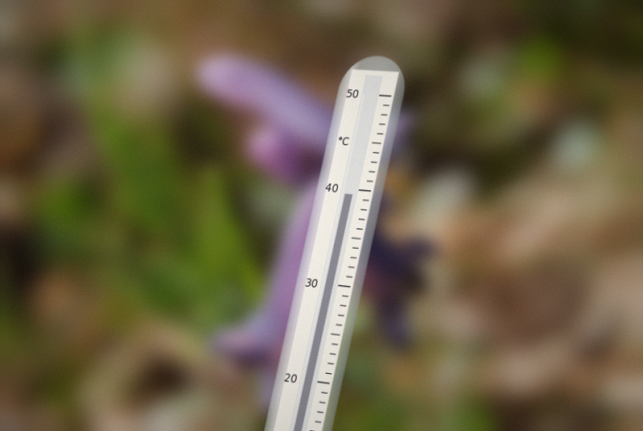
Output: 39.5 °C
